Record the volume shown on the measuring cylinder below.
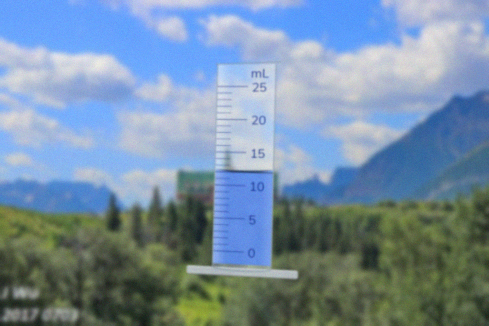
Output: 12 mL
